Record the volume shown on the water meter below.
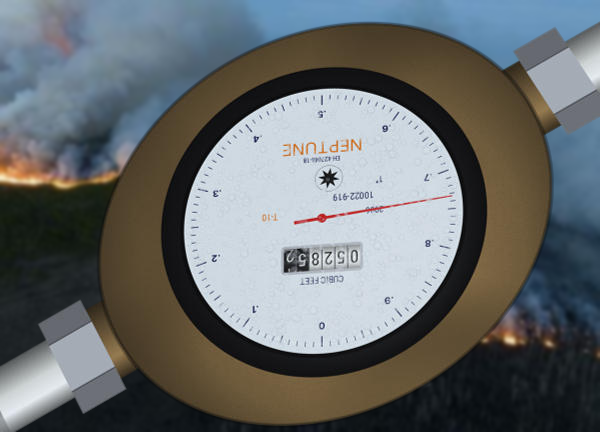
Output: 52851.73 ft³
